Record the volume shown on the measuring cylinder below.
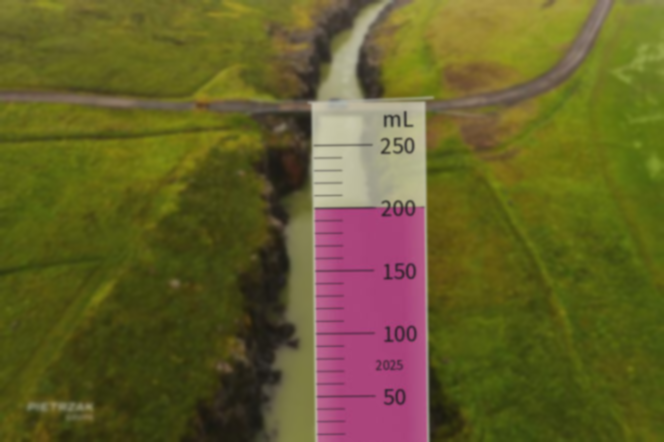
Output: 200 mL
